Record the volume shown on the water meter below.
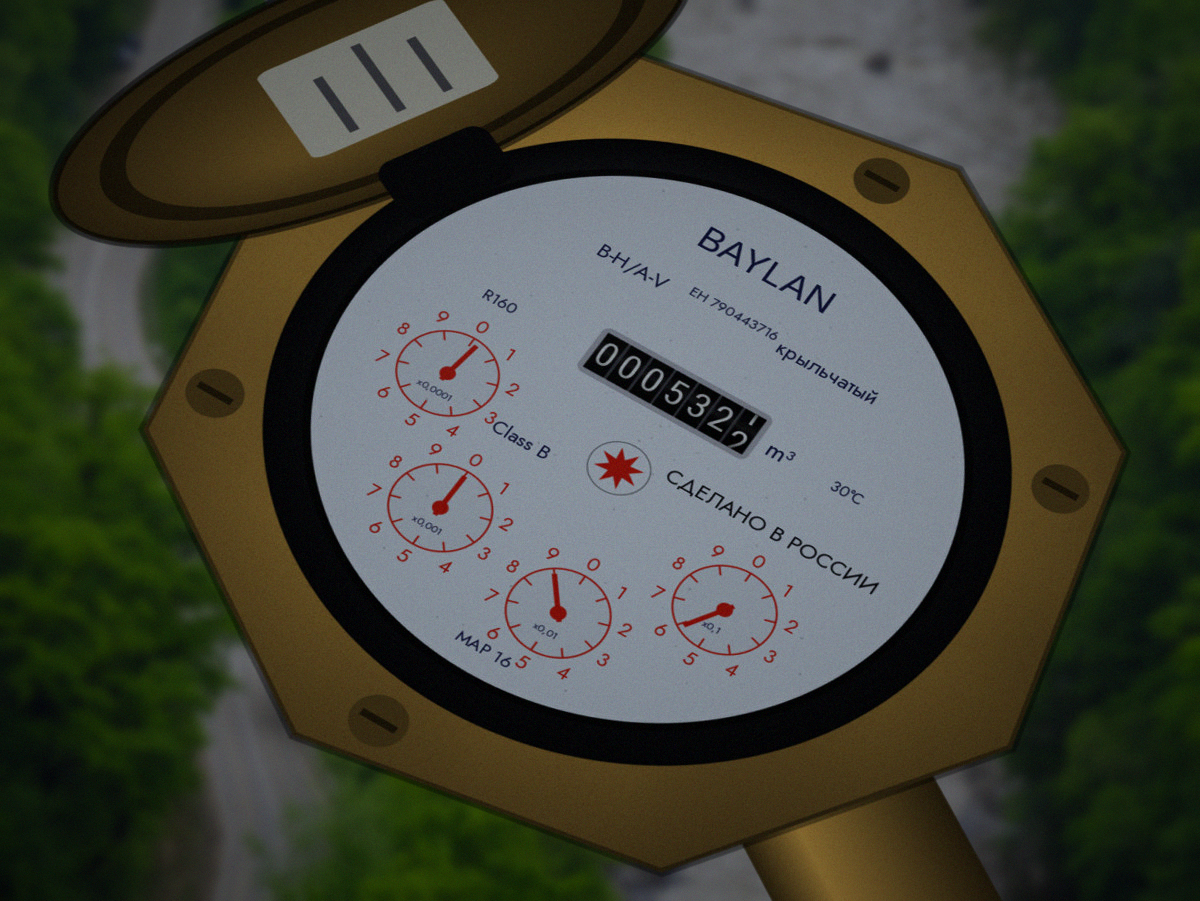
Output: 5321.5900 m³
